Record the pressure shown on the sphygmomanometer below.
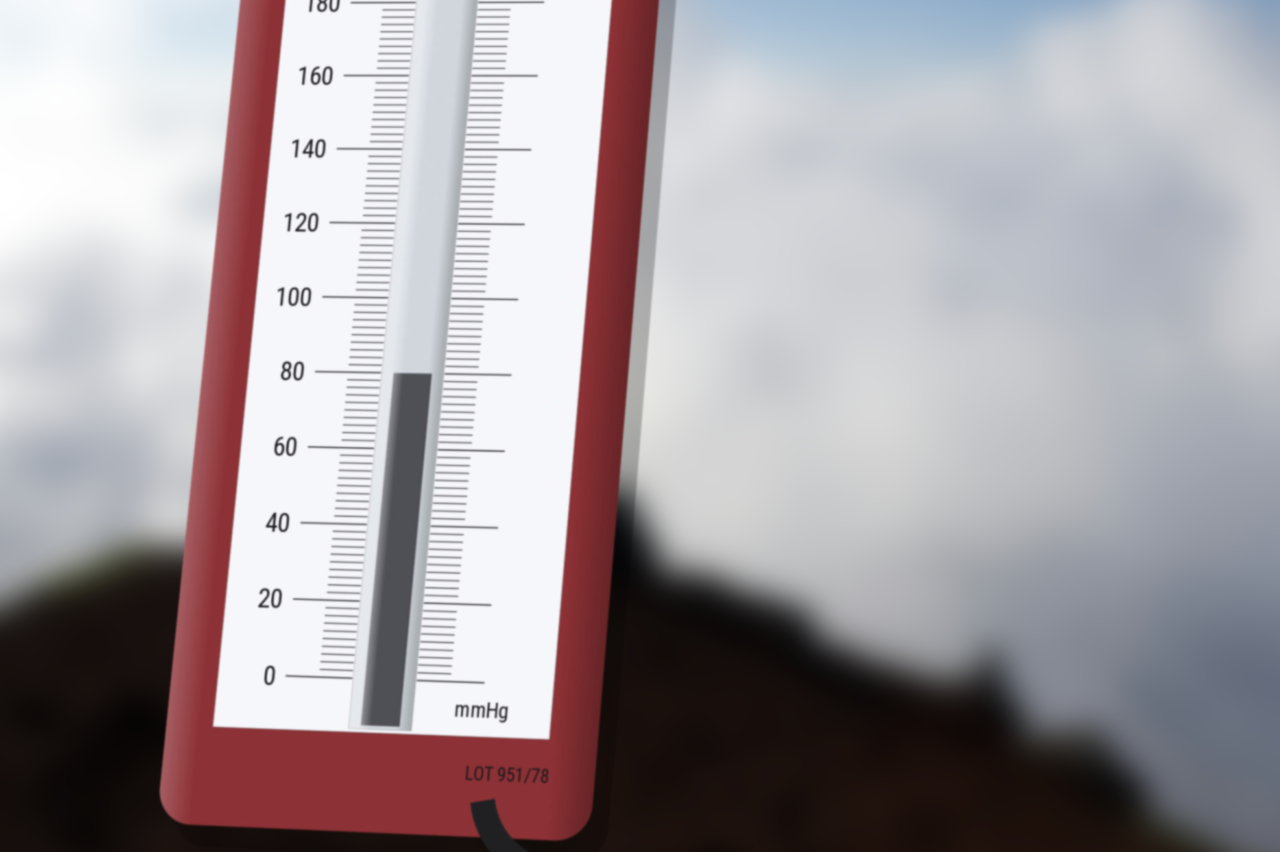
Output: 80 mmHg
